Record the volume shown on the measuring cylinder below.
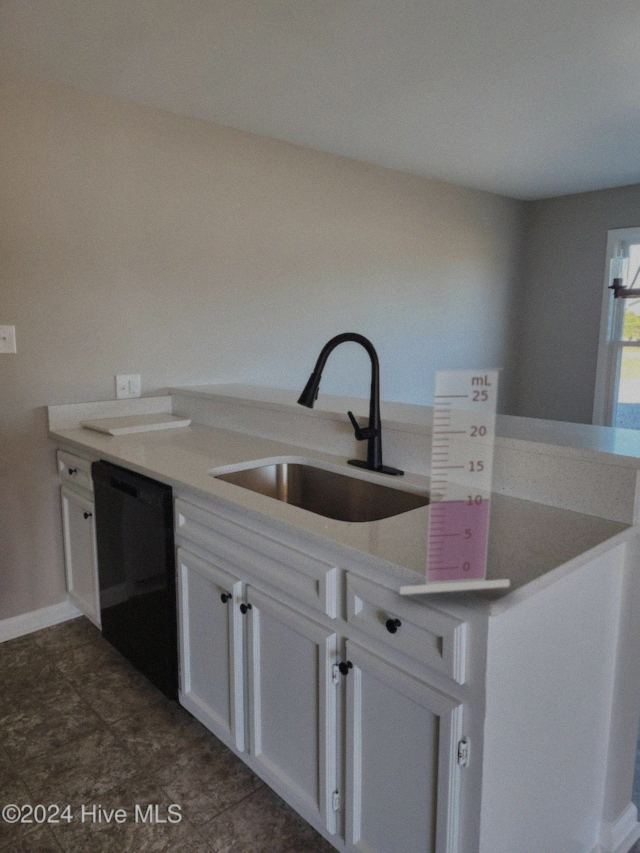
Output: 10 mL
